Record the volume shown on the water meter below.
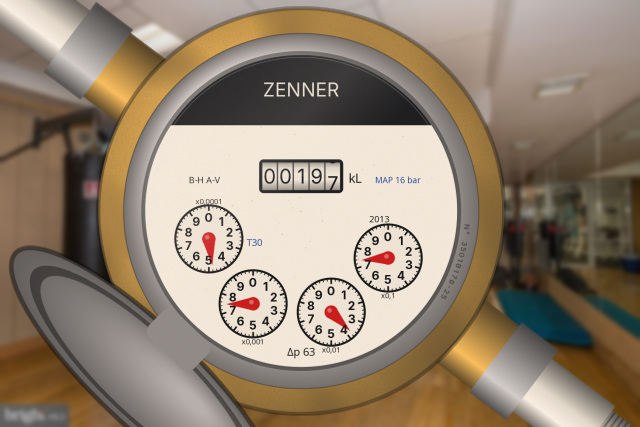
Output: 196.7374 kL
